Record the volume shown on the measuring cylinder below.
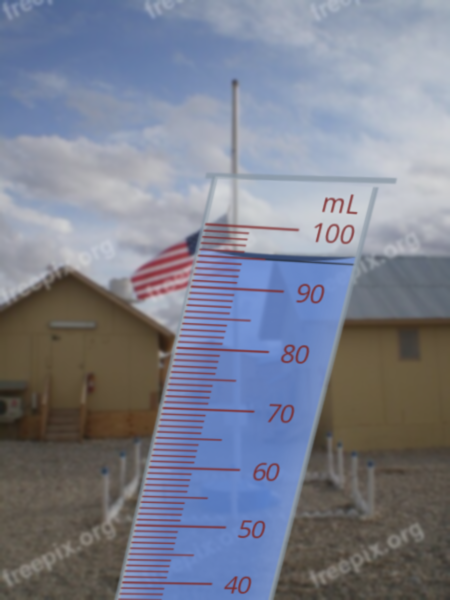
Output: 95 mL
